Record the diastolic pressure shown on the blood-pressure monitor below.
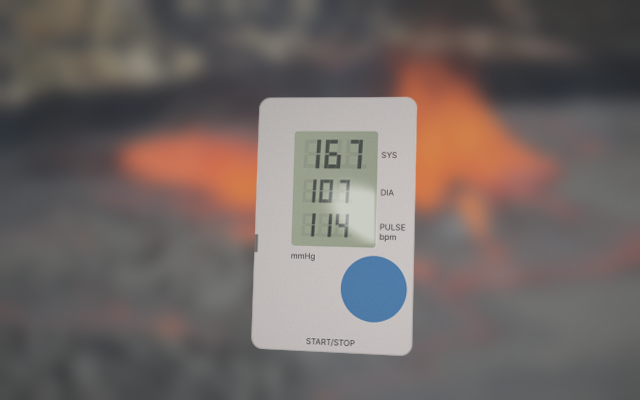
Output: 107 mmHg
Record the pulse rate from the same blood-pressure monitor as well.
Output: 114 bpm
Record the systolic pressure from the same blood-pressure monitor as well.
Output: 167 mmHg
